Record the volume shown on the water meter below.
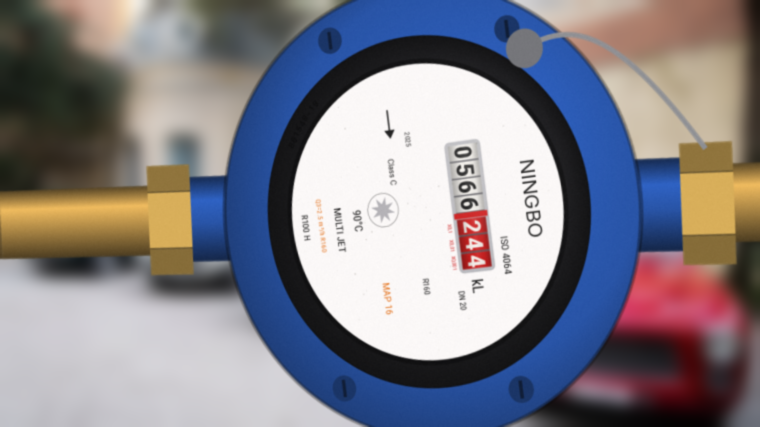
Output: 566.244 kL
